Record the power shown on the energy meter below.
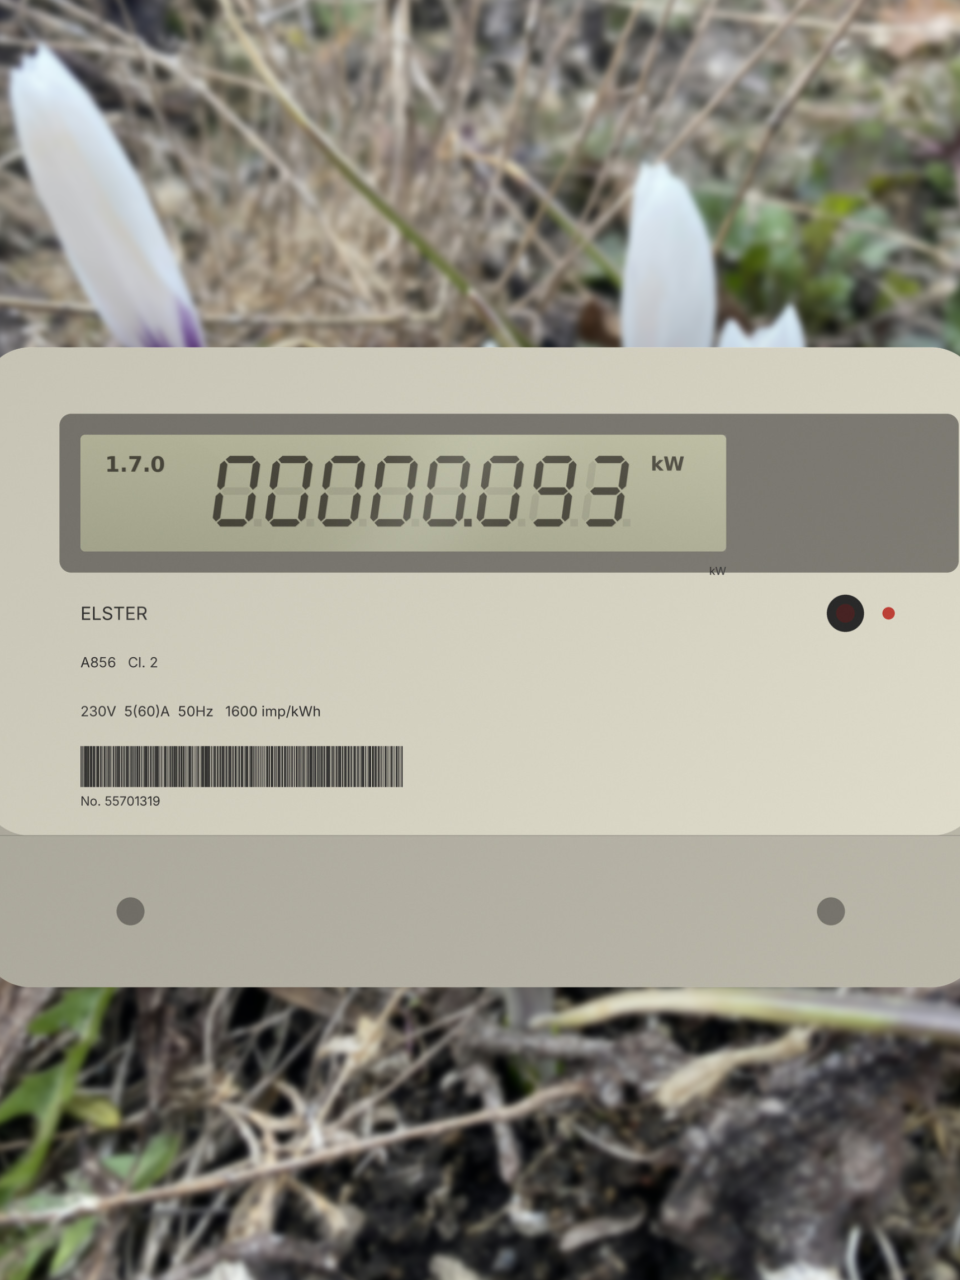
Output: 0.093 kW
